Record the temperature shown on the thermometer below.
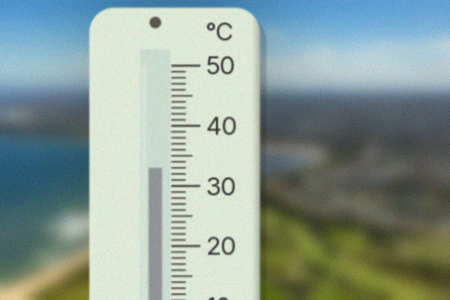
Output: 33 °C
